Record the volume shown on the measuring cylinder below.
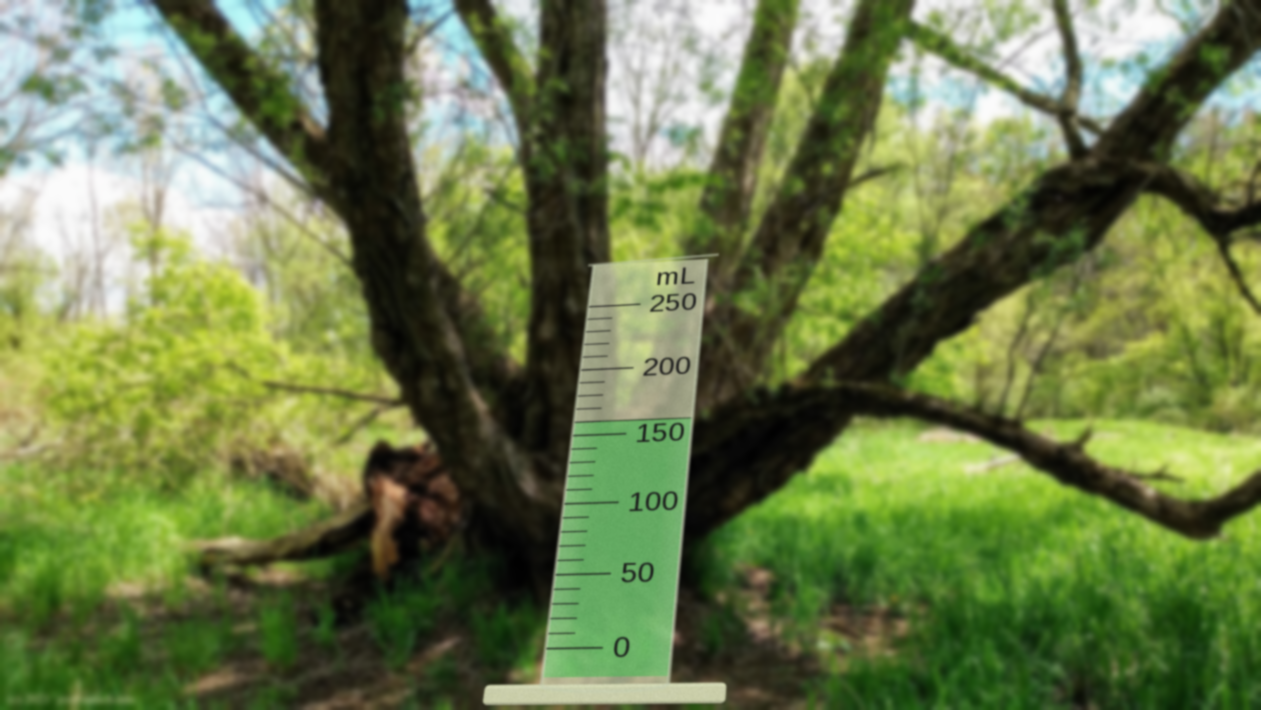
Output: 160 mL
